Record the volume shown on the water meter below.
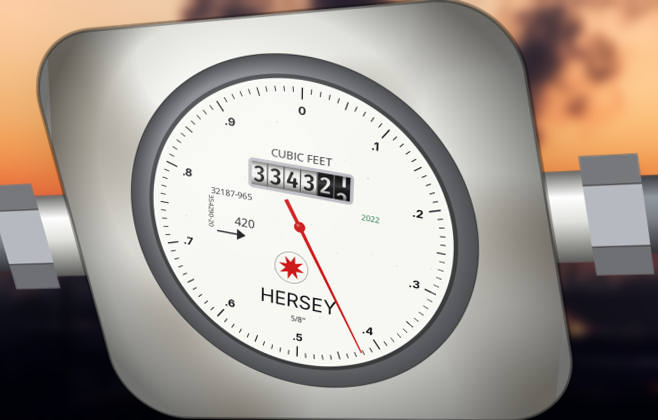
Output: 334321.42 ft³
